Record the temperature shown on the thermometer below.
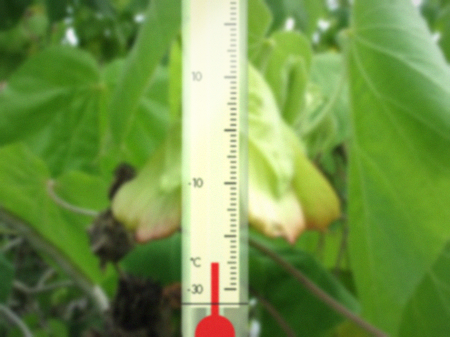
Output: -25 °C
